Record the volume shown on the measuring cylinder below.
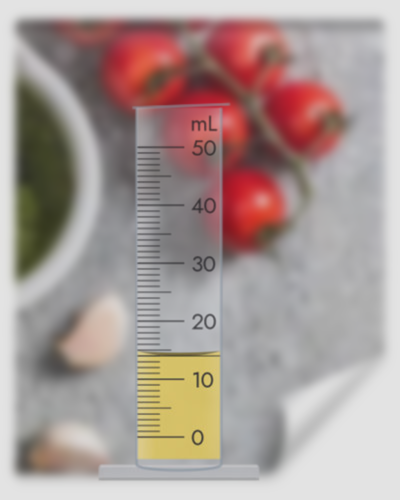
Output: 14 mL
